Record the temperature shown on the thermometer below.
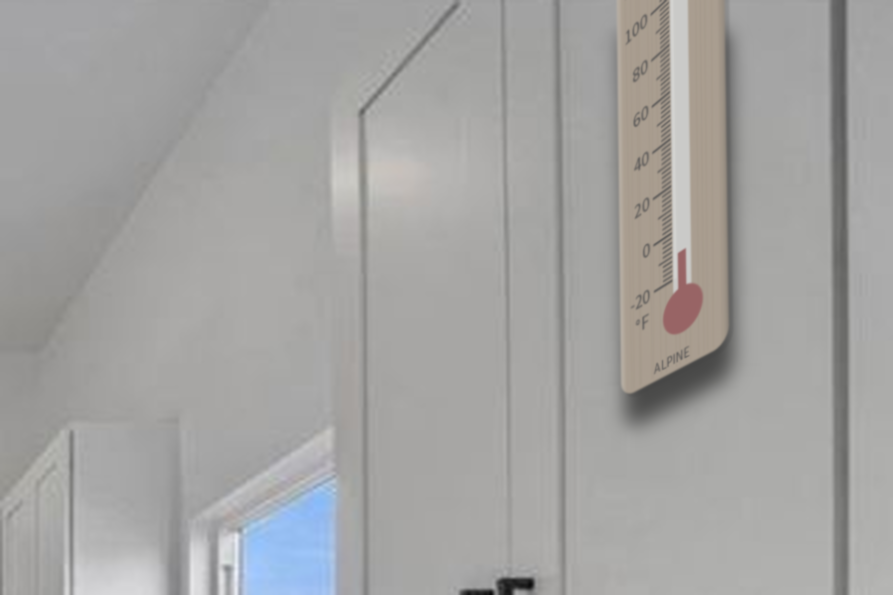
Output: -10 °F
